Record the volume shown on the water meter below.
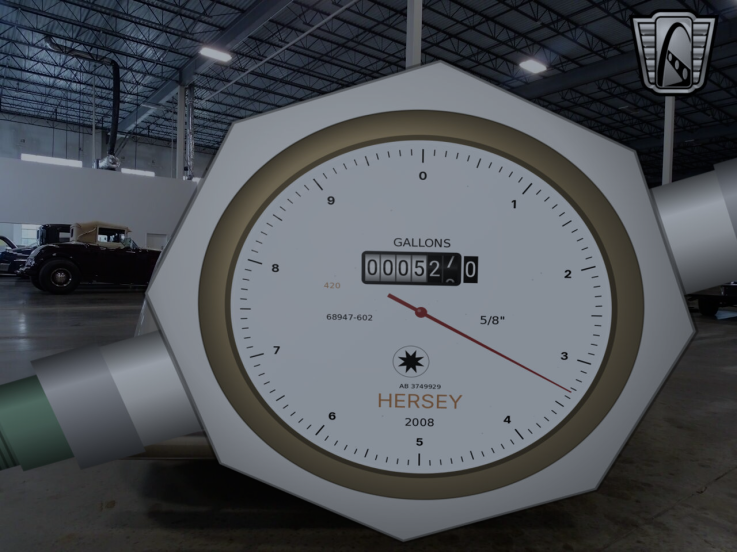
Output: 5273.3 gal
